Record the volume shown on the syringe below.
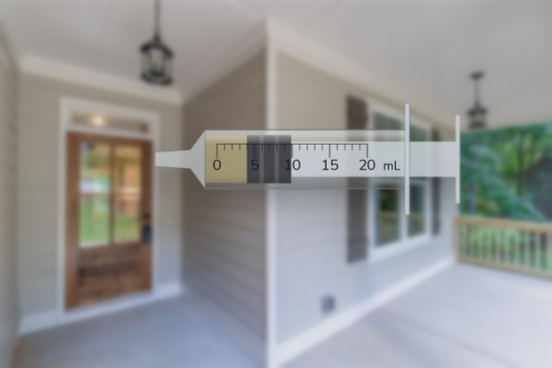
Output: 4 mL
